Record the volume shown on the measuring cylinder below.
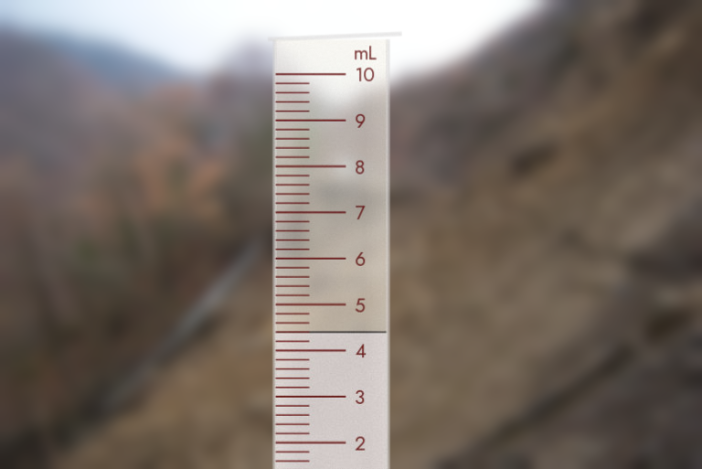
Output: 4.4 mL
